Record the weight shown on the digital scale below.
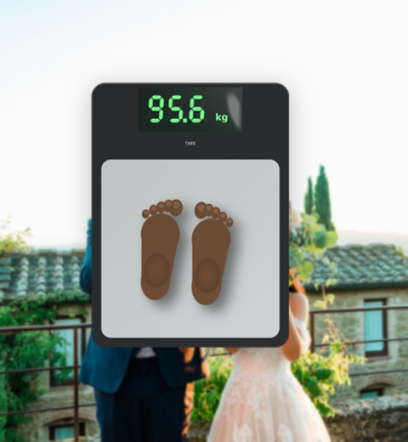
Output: 95.6 kg
